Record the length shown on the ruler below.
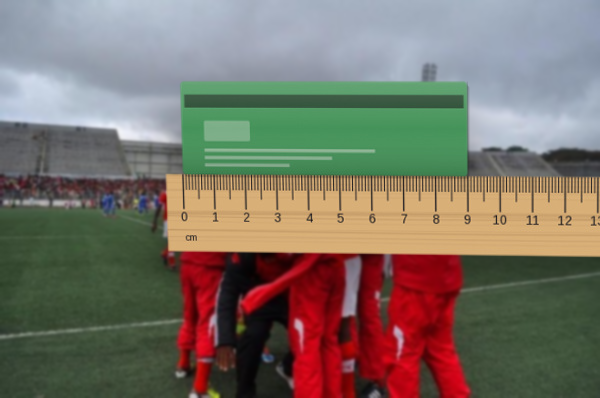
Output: 9 cm
